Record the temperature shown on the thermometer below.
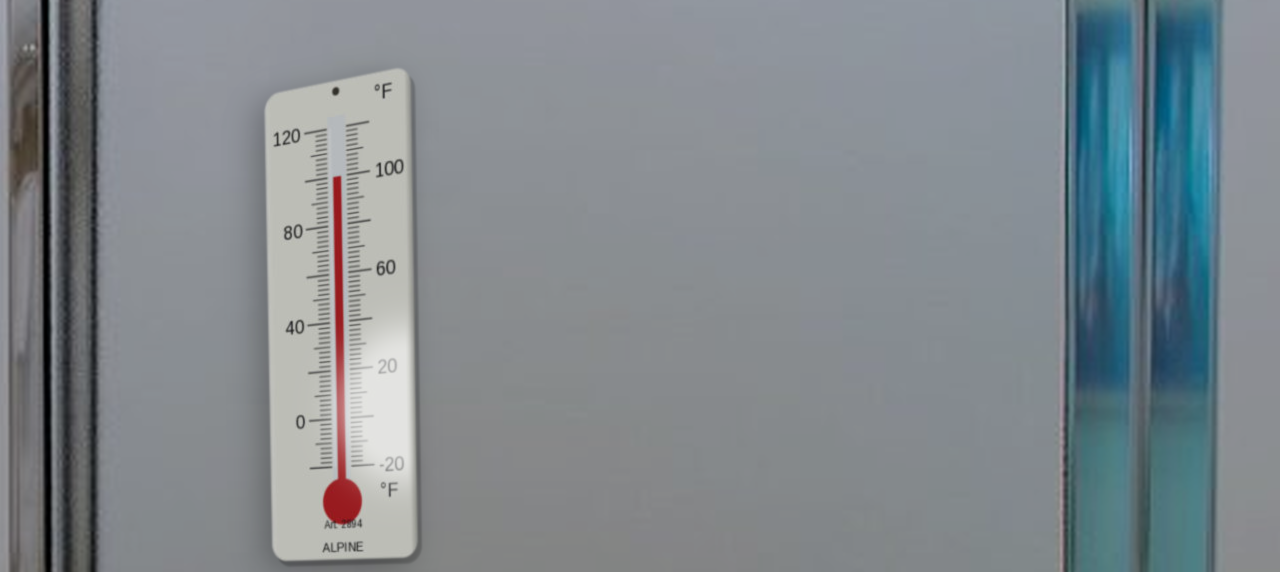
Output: 100 °F
